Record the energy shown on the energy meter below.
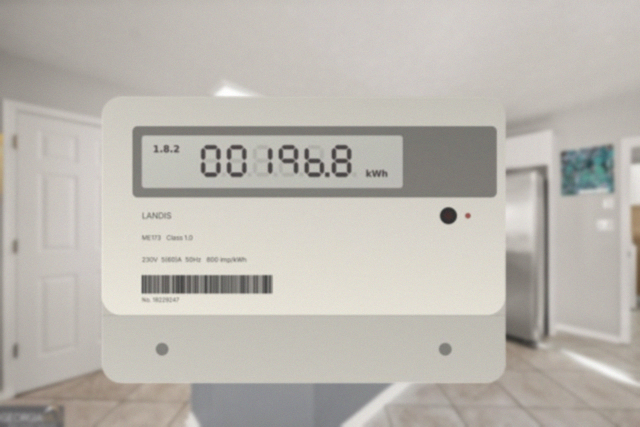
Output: 196.8 kWh
